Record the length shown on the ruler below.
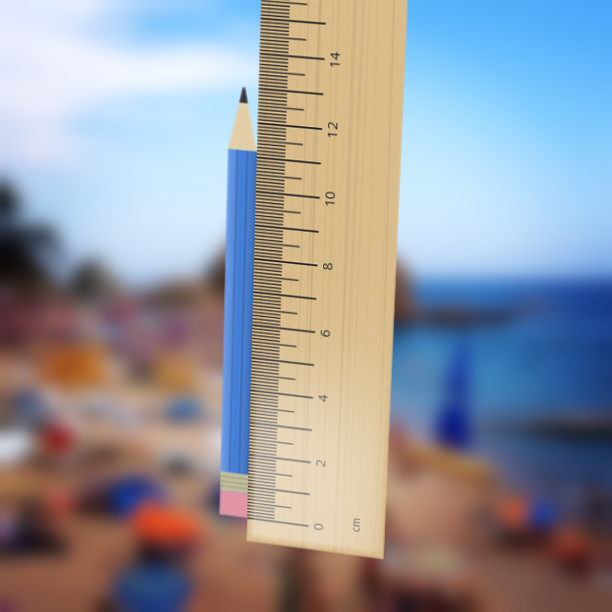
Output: 13 cm
